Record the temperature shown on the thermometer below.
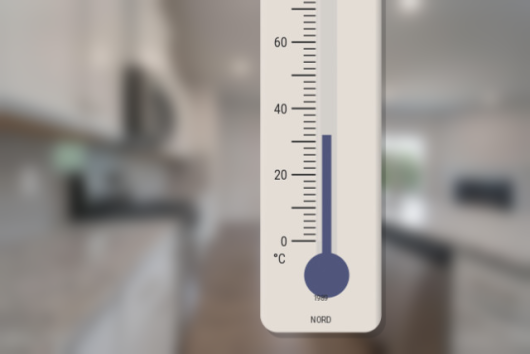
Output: 32 °C
